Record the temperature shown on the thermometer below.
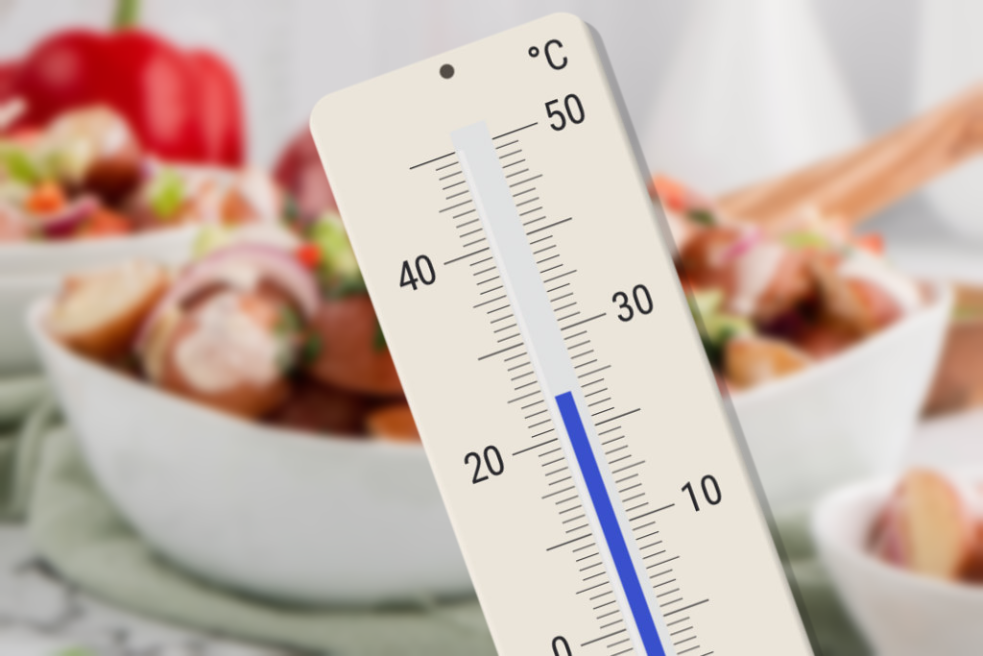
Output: 24 °C
